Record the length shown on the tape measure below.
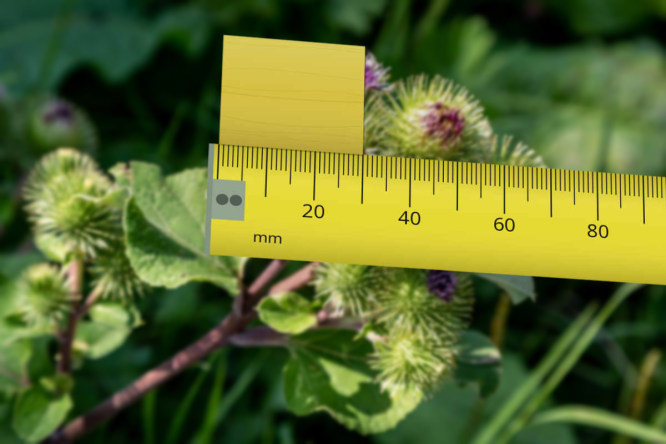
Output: 30 mm
